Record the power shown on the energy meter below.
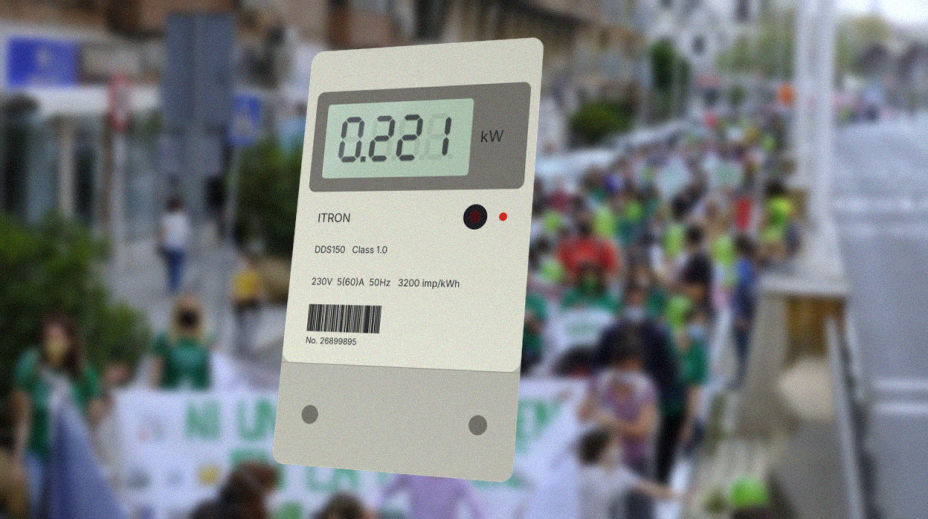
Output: 0.221 kW
